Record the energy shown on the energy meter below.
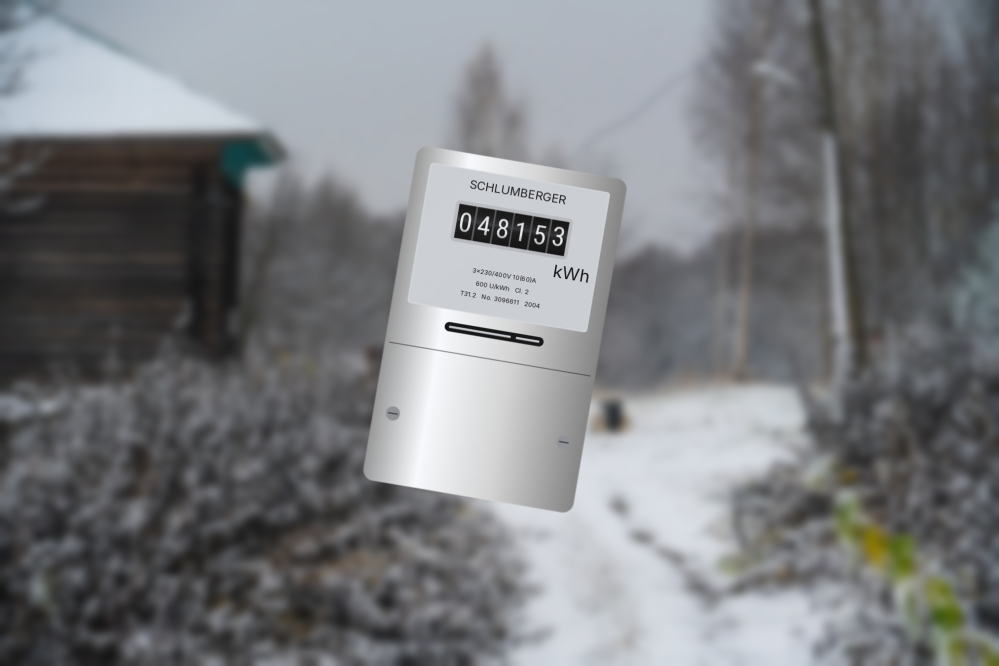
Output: 48153 kWh
